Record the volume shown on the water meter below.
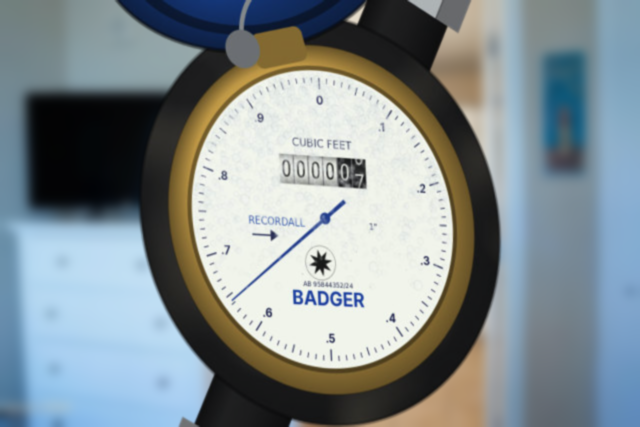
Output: 6.64 ft³
